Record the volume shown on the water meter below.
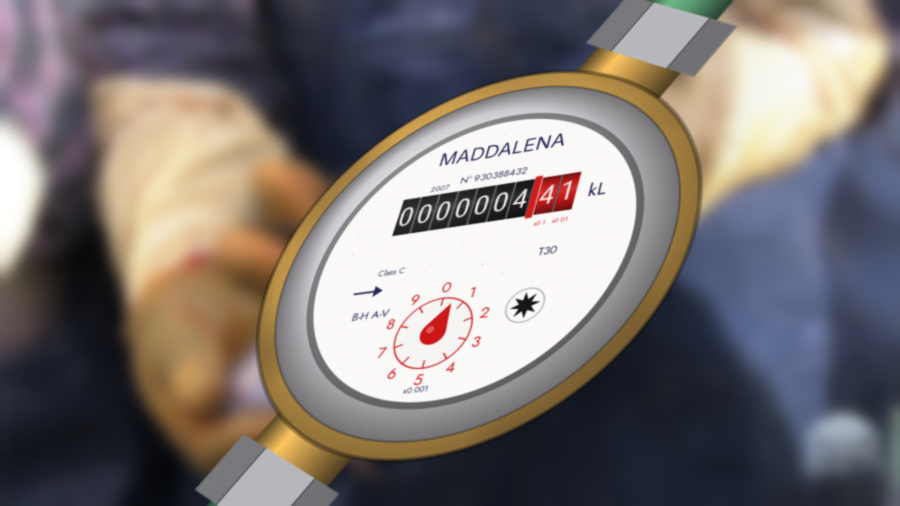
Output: 4.410 kL
